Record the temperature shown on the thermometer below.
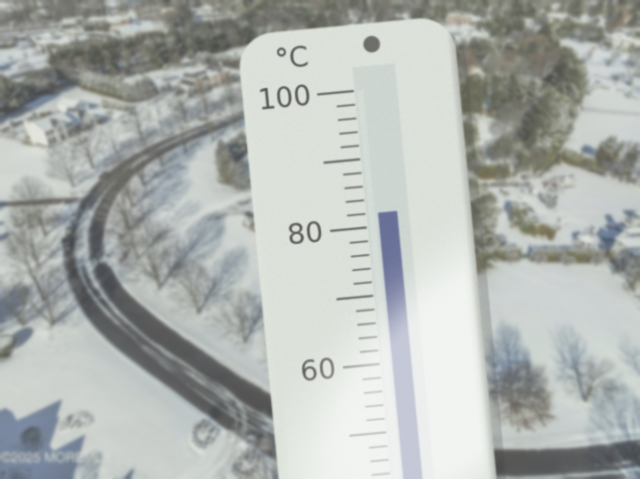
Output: 82 °C
